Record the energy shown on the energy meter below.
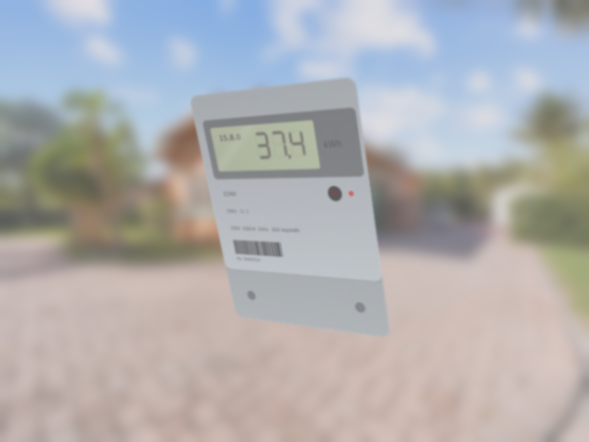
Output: 37.4 kWh
